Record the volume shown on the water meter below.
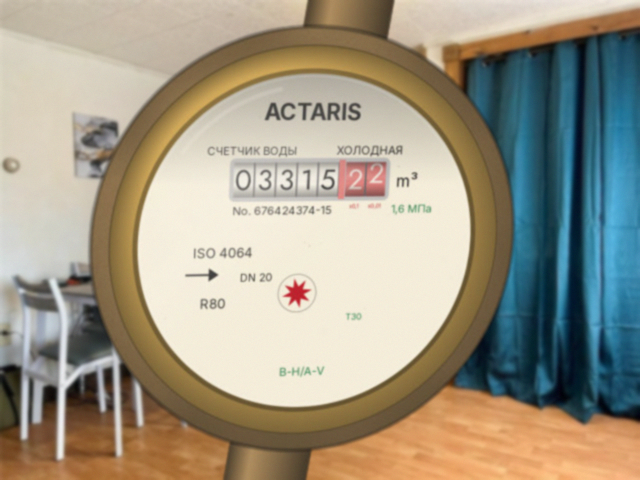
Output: 3315.22 m³
